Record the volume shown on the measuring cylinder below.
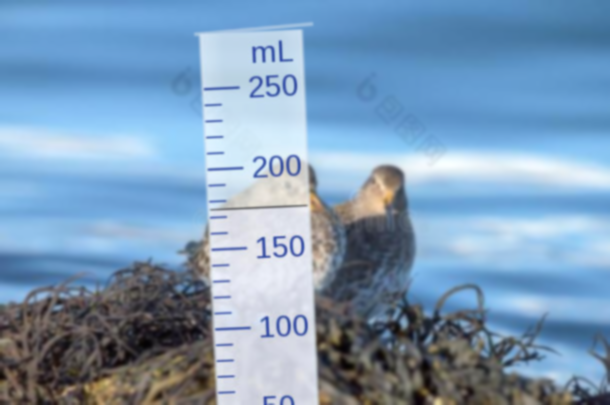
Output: 175 mL
